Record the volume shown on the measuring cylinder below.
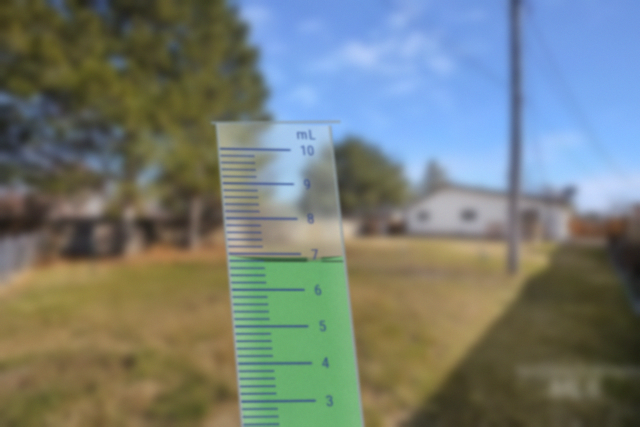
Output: 6.8 mL
